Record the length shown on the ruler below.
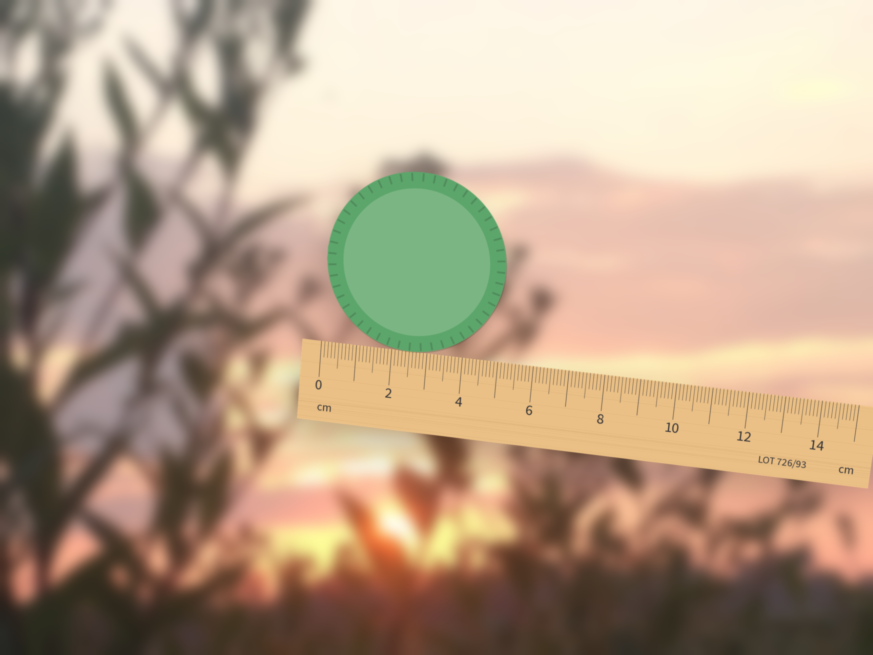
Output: 5 cm
